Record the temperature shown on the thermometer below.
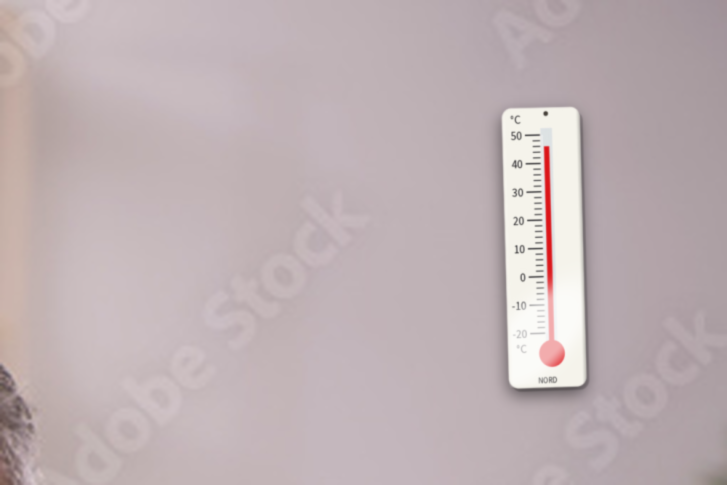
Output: 46 °C
